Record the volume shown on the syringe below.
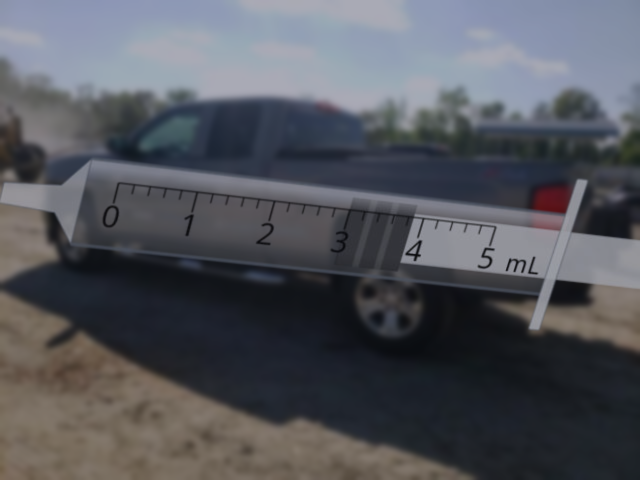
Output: 3 mL
